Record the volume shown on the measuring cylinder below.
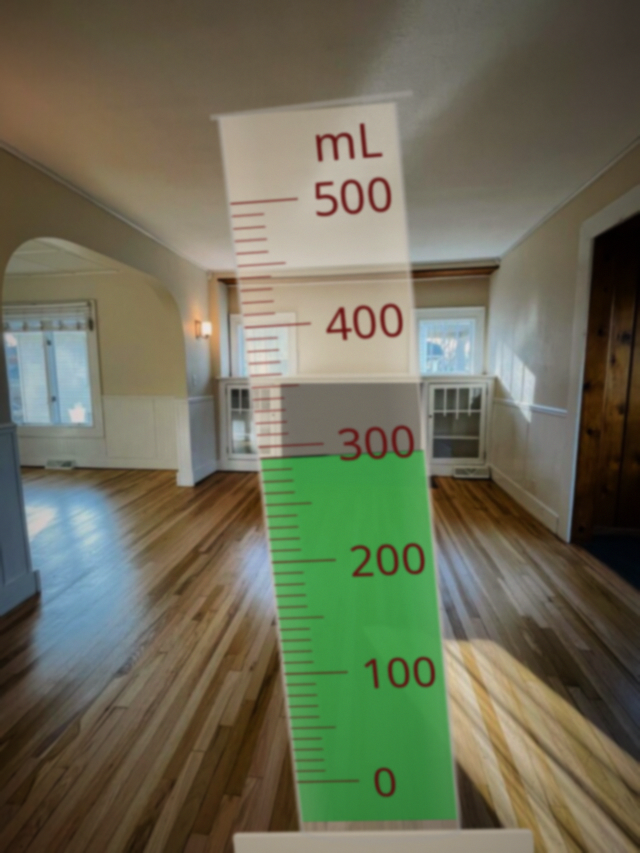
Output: 290 mL
